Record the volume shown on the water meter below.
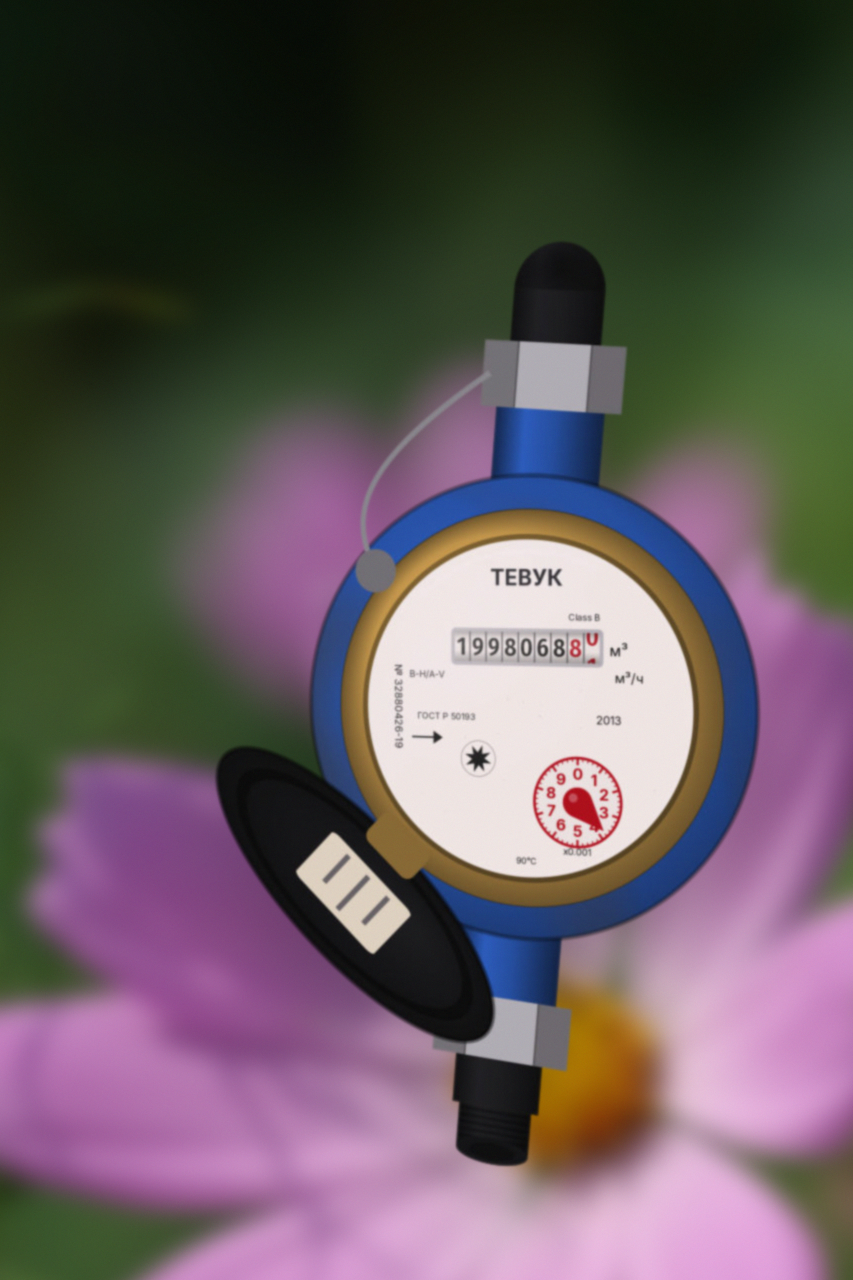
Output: 1998068.803 m³
